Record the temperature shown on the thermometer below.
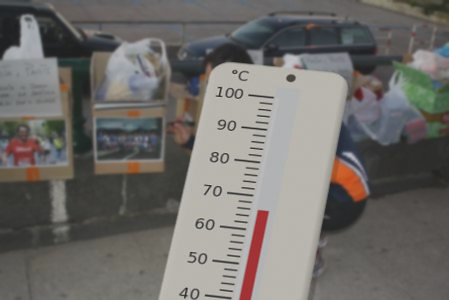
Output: 66 °C
